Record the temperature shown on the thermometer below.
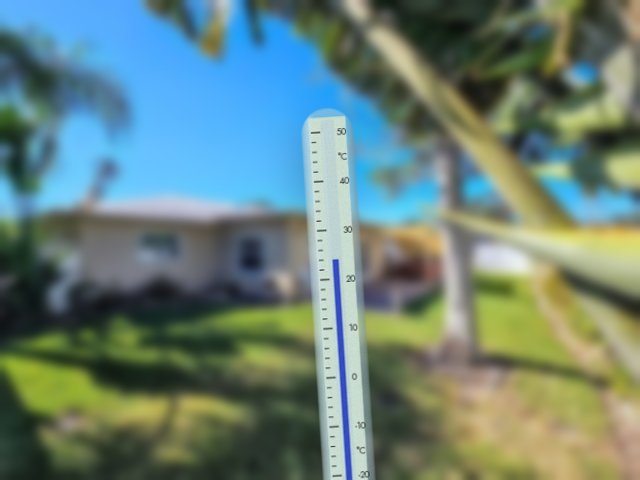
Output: 24 °C
